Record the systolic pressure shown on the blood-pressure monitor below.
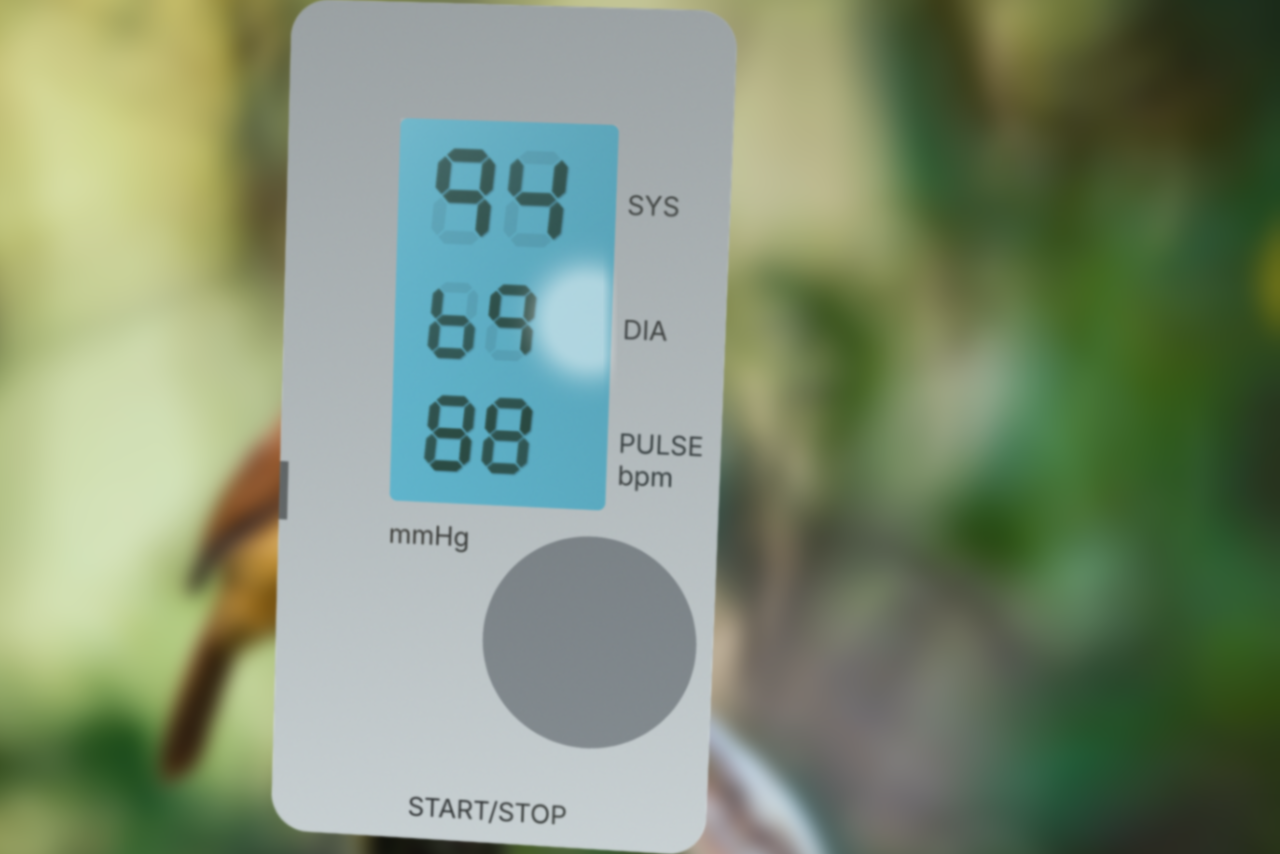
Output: 94 mmHg
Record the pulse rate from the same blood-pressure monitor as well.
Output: 88 bpm
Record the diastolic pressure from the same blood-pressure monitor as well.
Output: 69 mmHg
